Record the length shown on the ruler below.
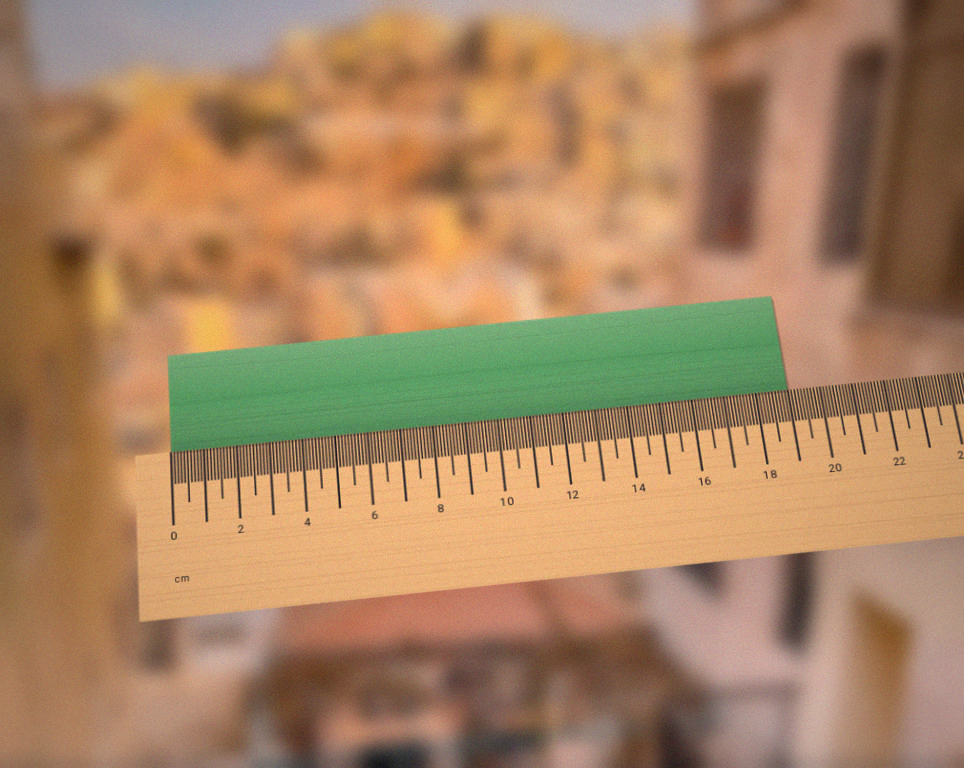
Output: 19 cm
